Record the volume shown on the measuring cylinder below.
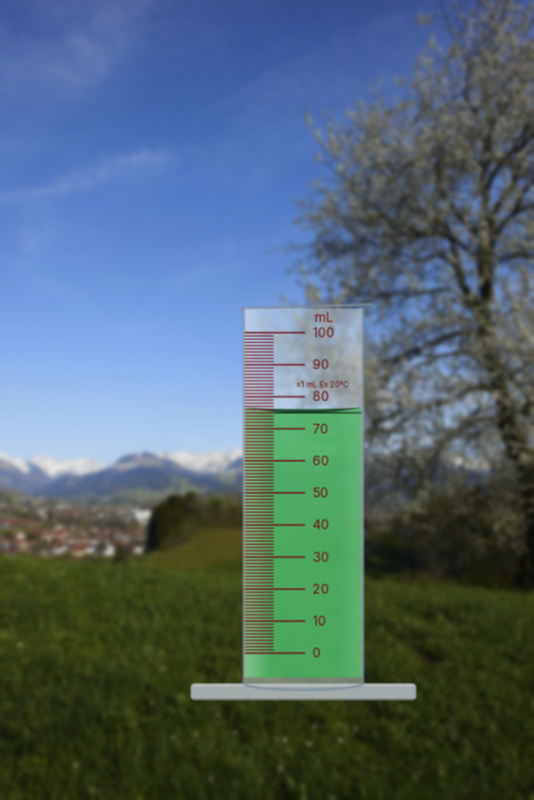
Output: 75 mL
